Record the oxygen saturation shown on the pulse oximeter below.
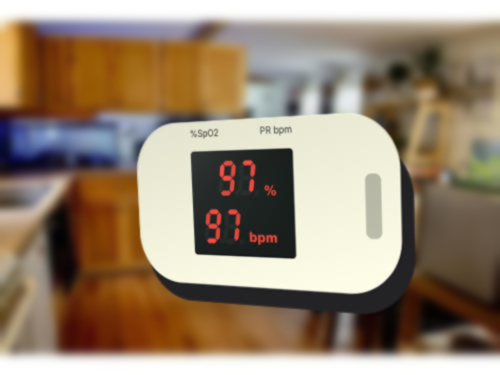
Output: 97 %
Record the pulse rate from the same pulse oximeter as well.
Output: 97 bpm
